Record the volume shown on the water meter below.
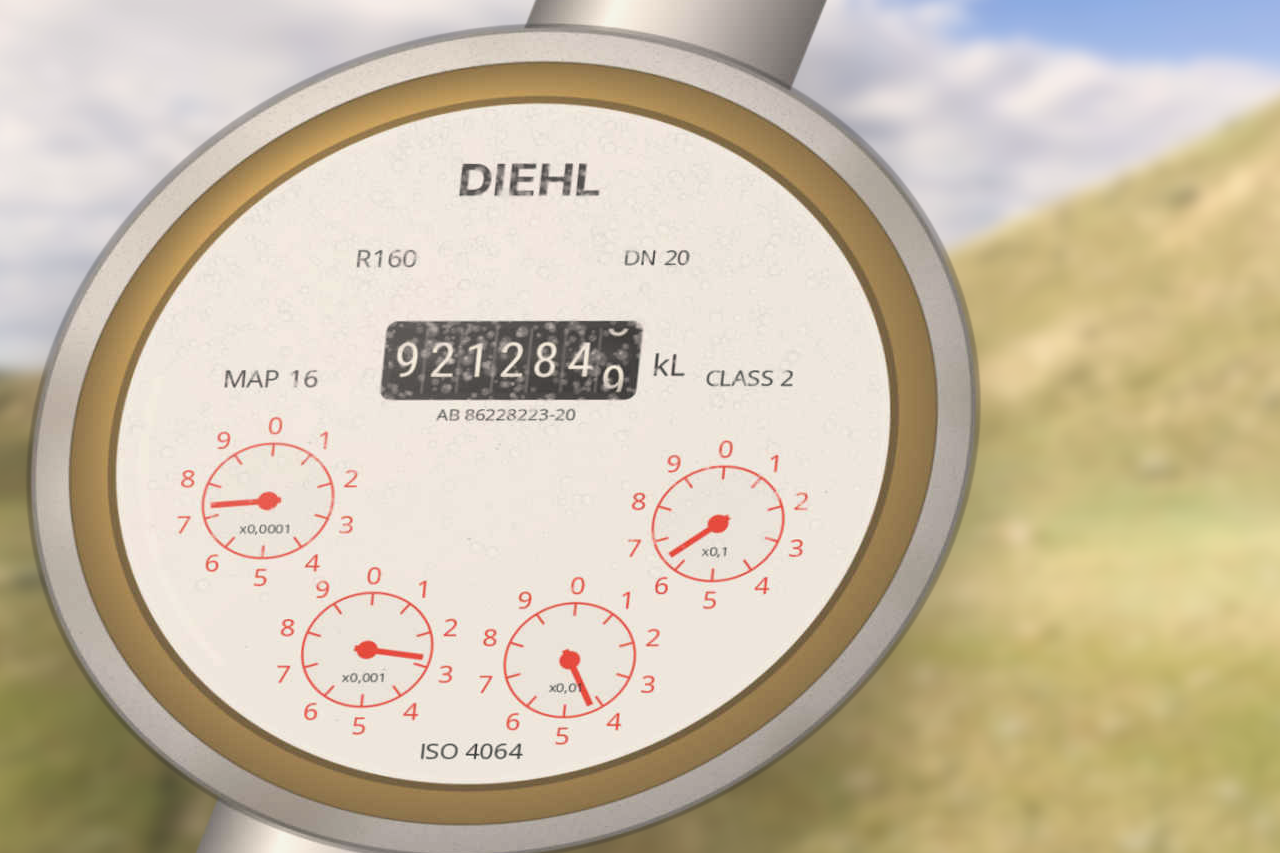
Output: 9212848.6427 kL
